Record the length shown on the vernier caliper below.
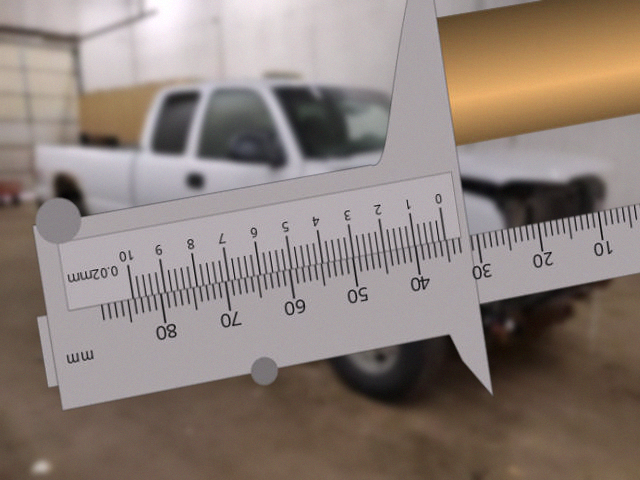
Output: 35.2 mm
